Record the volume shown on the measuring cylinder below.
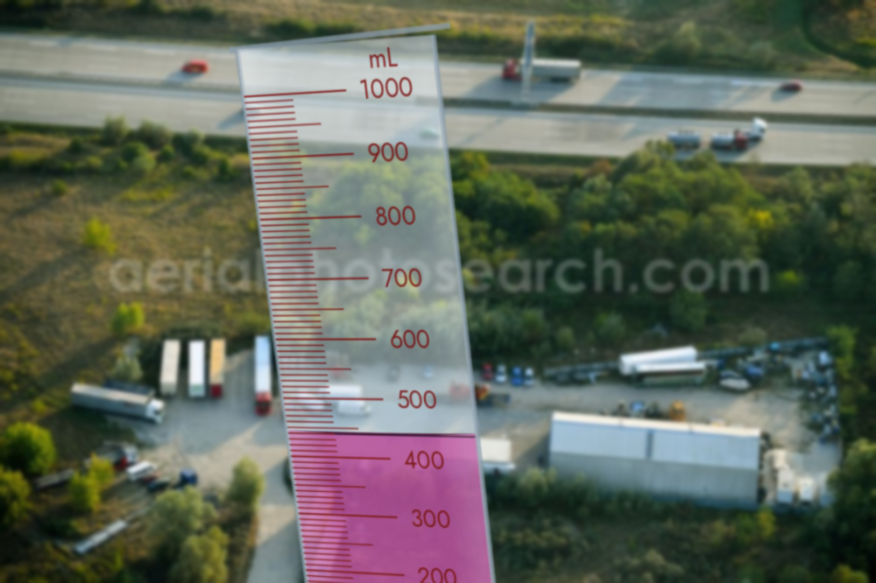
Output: 440 mL
